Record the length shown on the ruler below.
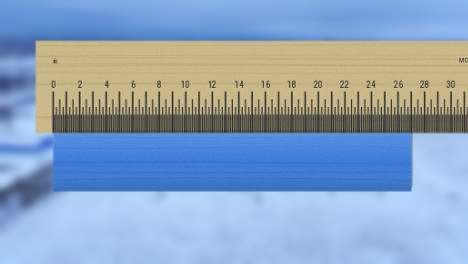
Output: 27 in
